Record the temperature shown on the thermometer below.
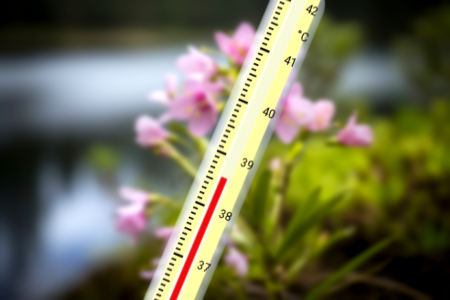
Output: 38.6 °C
